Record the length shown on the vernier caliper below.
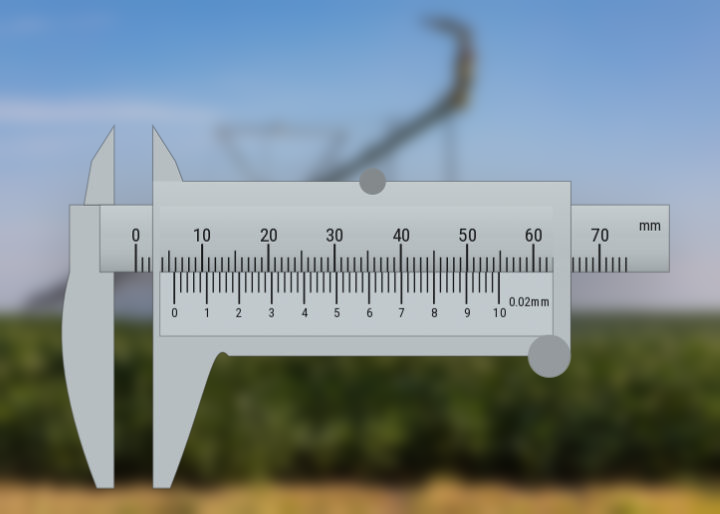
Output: 5.8 mm
